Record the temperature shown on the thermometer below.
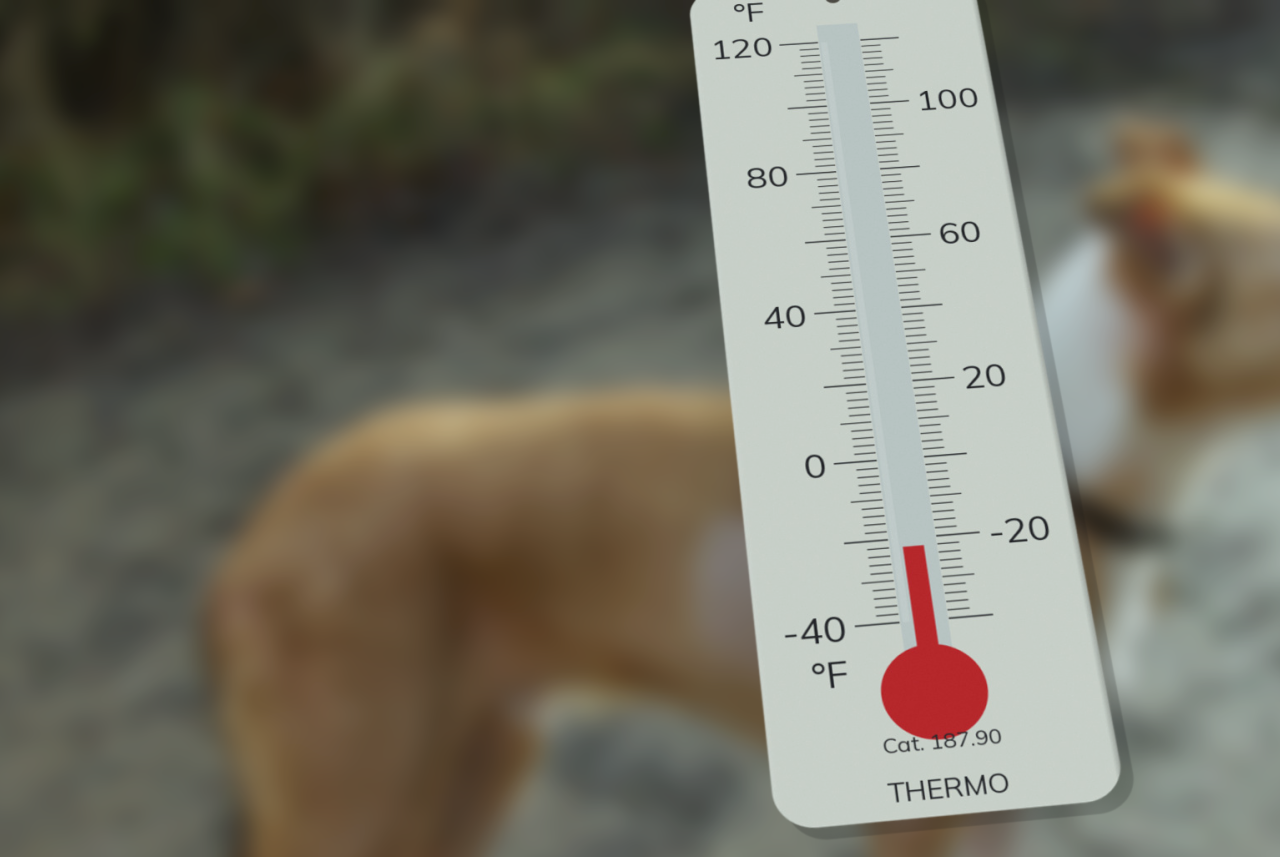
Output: -22 °F
